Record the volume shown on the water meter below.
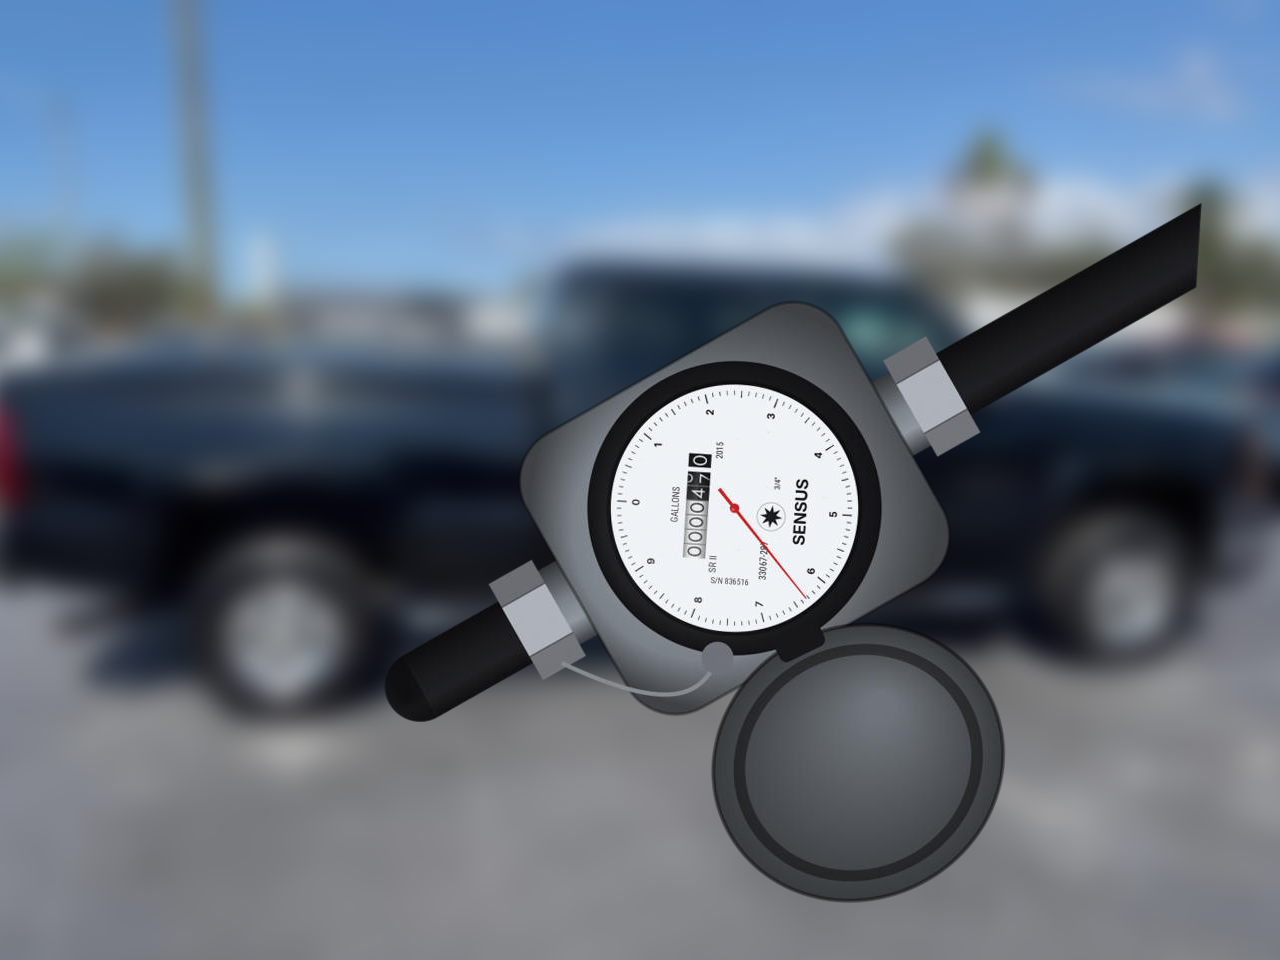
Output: 466.3 gal
